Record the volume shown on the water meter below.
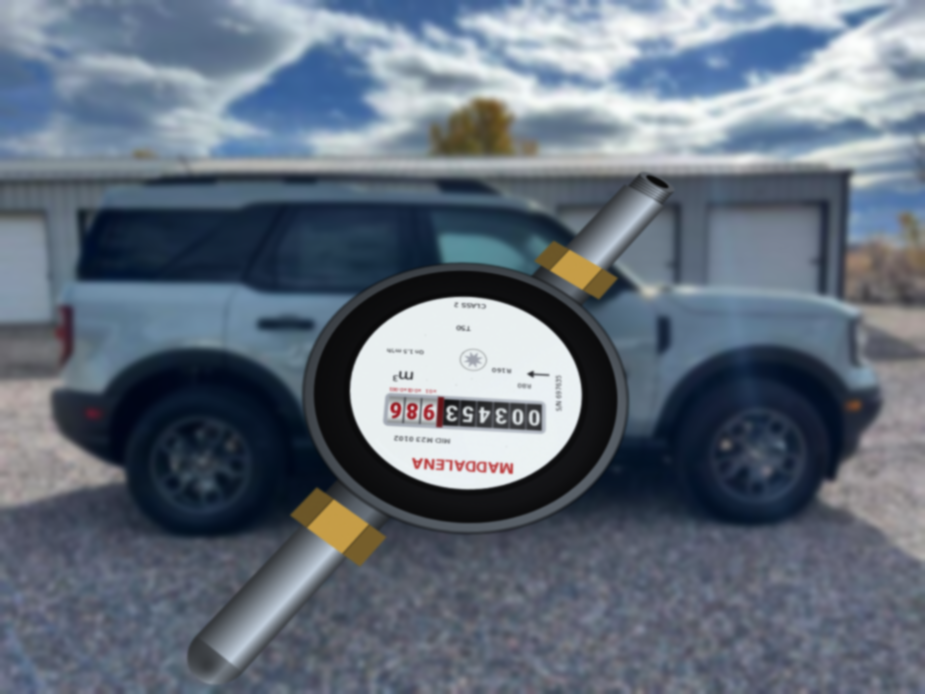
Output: 3453.986 m³
